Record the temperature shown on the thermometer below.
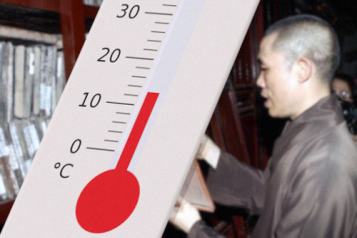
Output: 13 °C
